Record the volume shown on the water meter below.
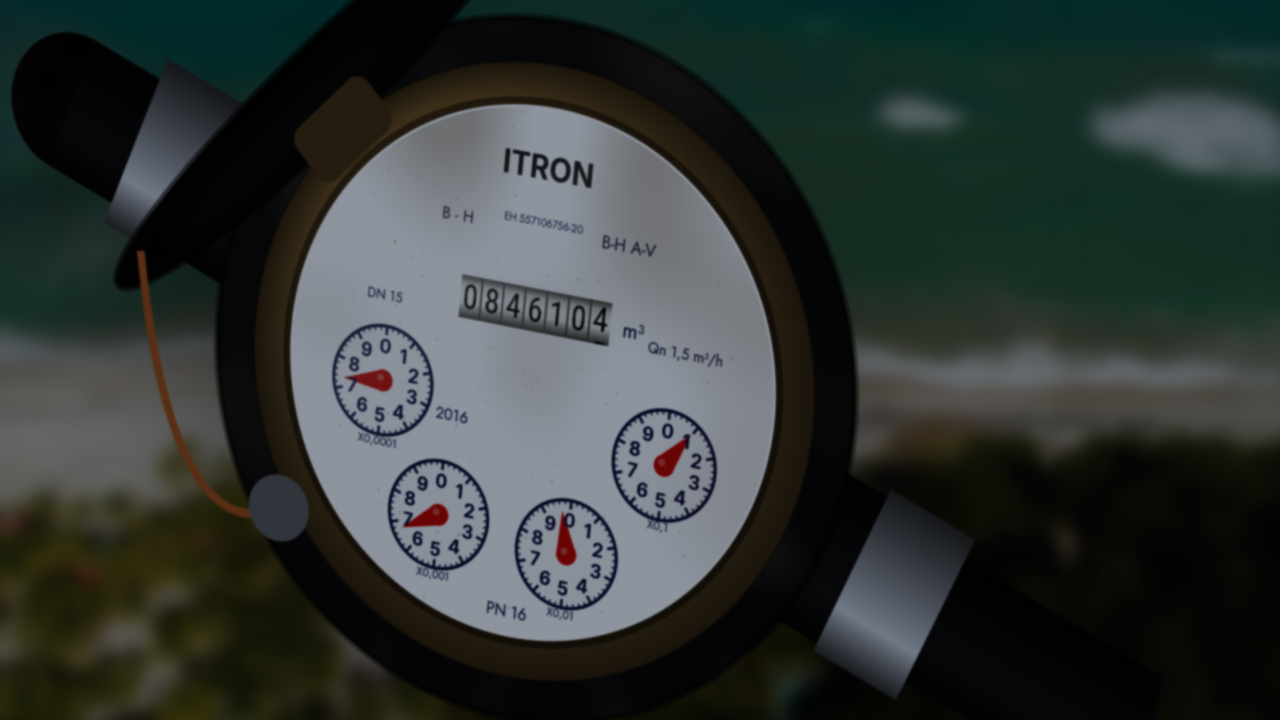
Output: 846104.0967 m³
